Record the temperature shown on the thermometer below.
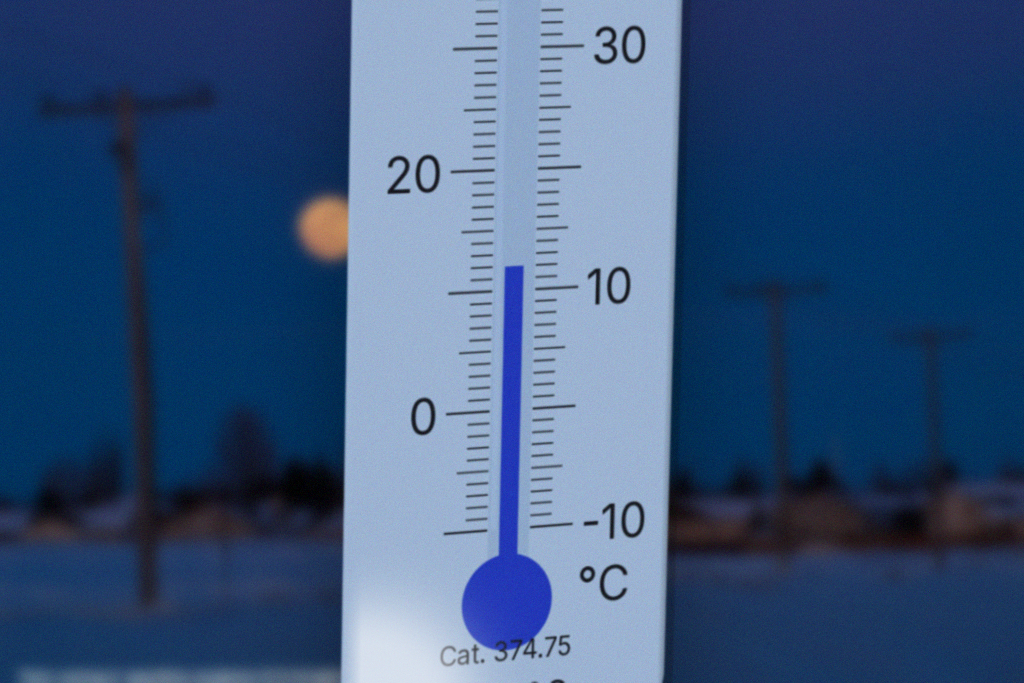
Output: 12 °C
